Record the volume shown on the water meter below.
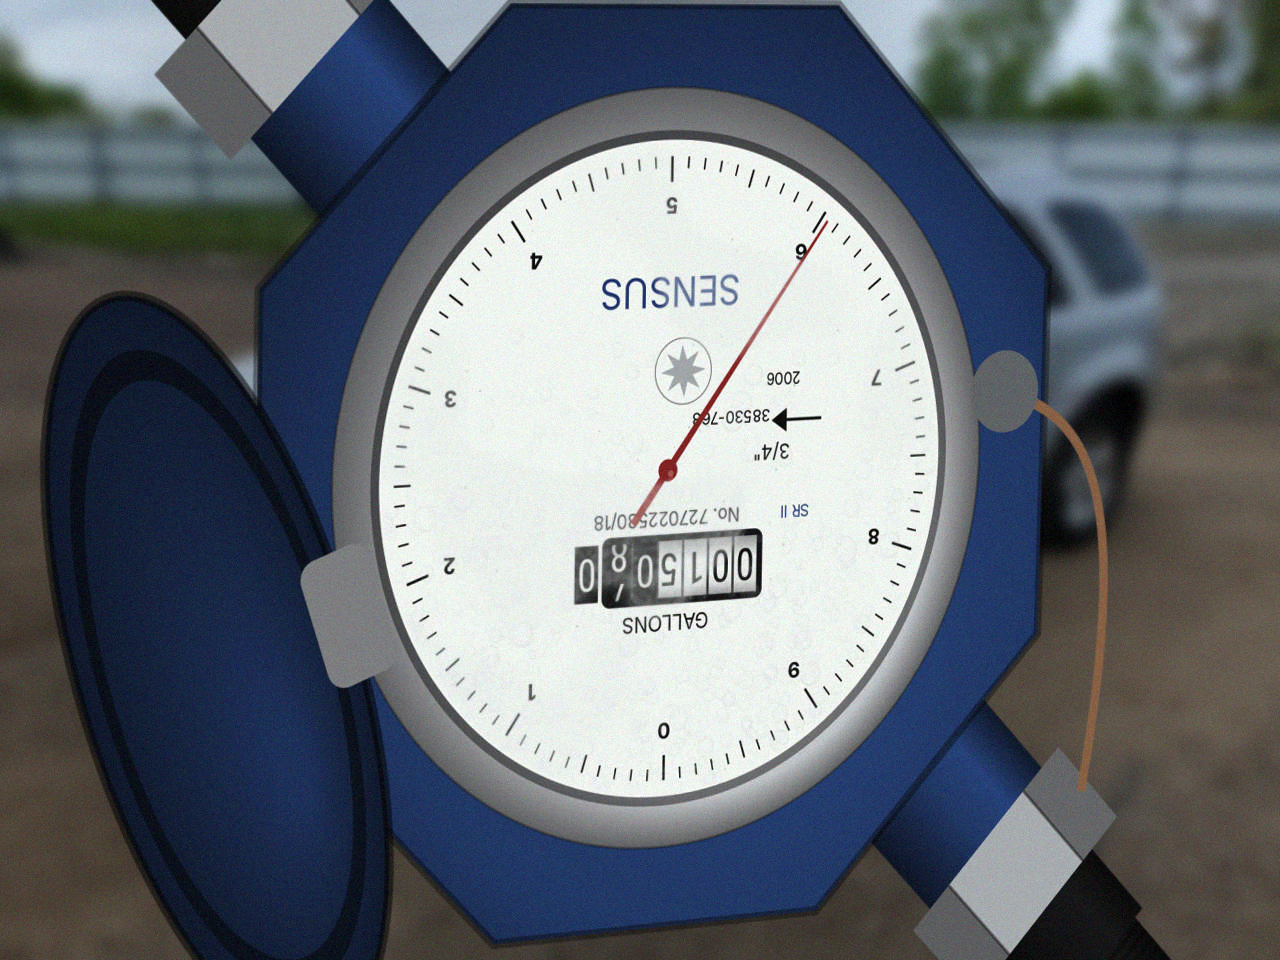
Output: 15076.0 gal
